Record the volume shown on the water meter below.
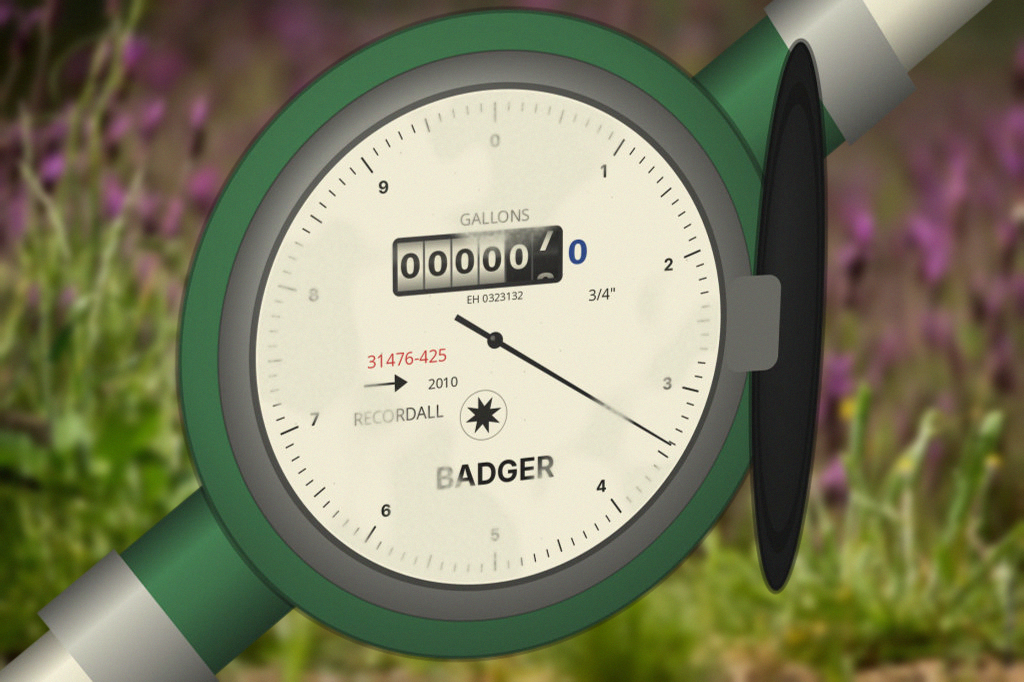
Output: 73.4 gal
